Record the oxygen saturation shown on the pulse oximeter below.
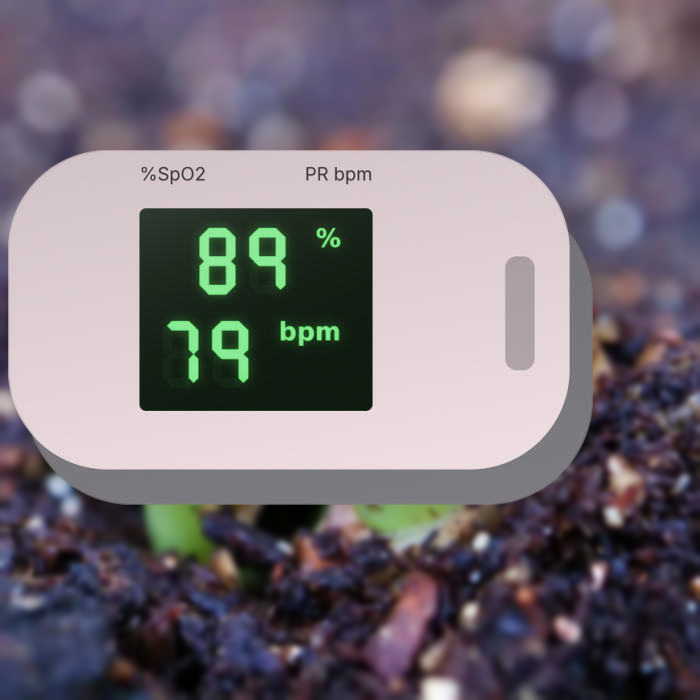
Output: 89 %
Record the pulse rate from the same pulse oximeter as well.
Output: 79 bpm
